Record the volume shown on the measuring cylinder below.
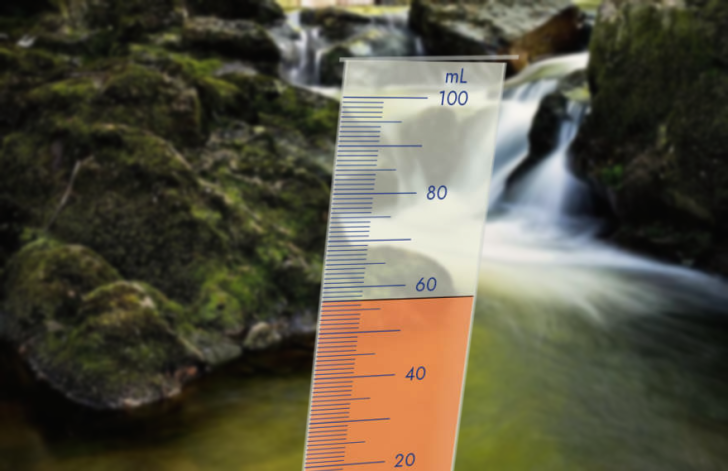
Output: 57 mL
